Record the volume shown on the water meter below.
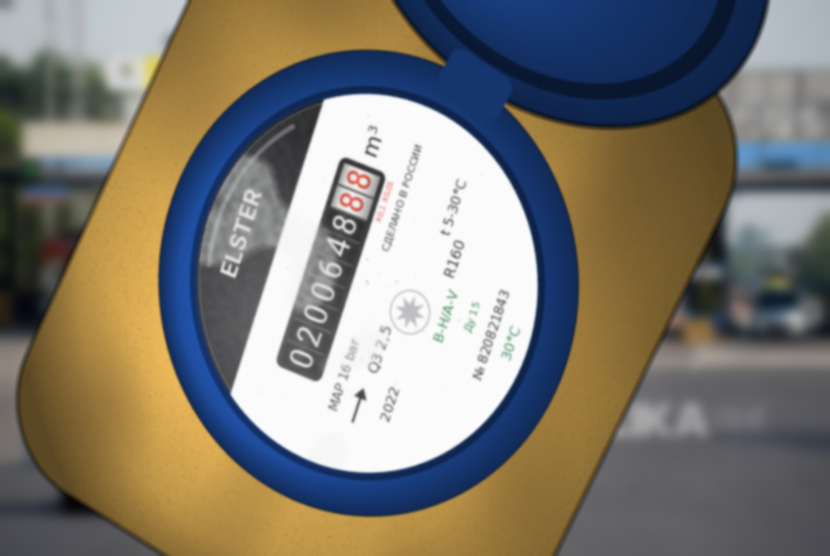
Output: 200648.88 m³
